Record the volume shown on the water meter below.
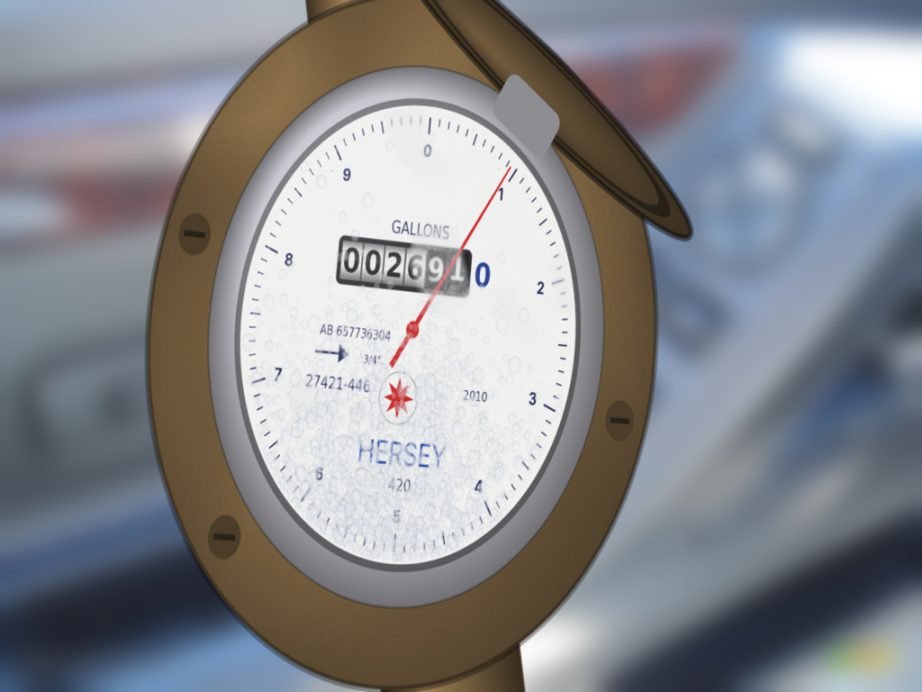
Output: 26910.9 gal
